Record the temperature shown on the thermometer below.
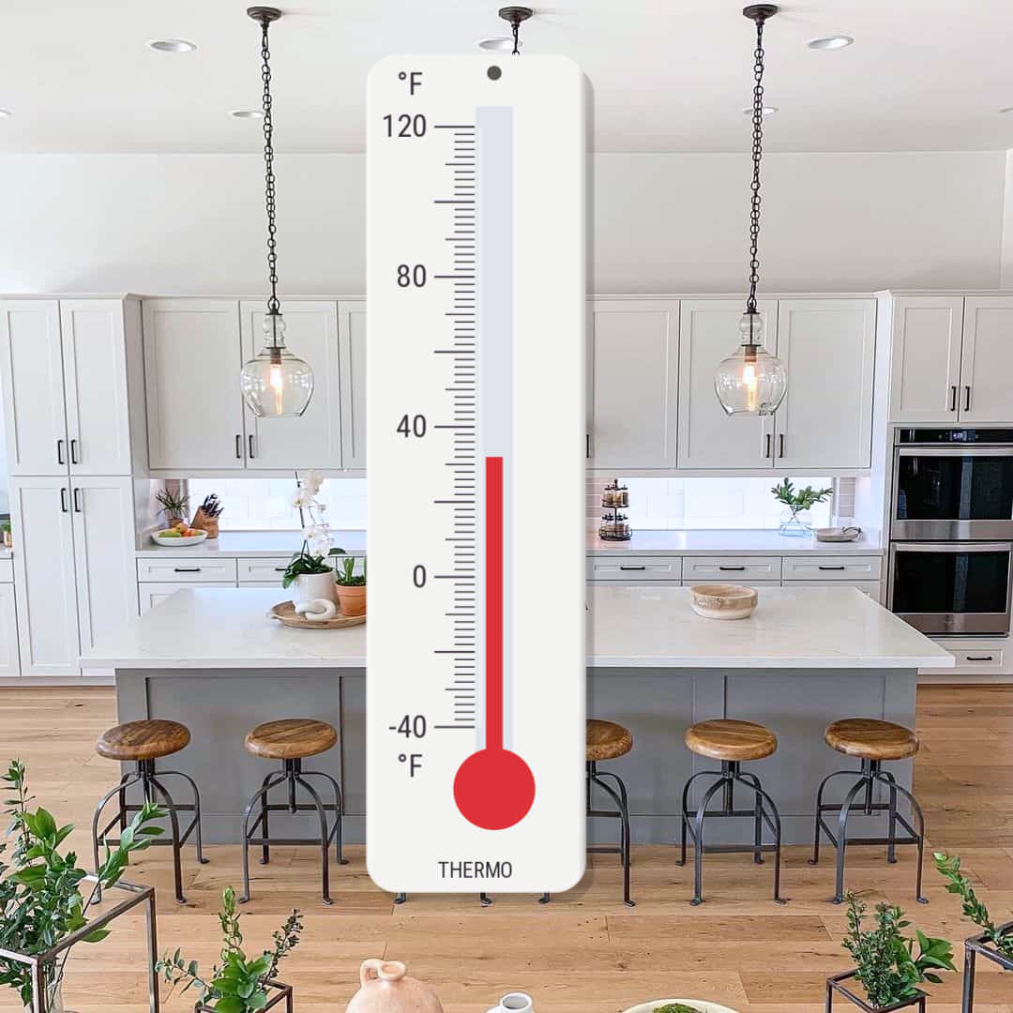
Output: 32 °F
